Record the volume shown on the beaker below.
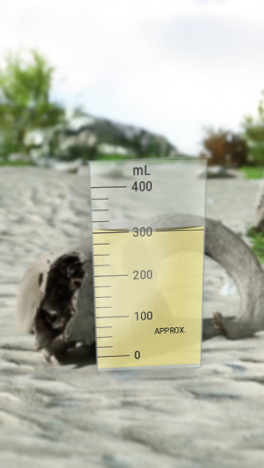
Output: 300 mL
